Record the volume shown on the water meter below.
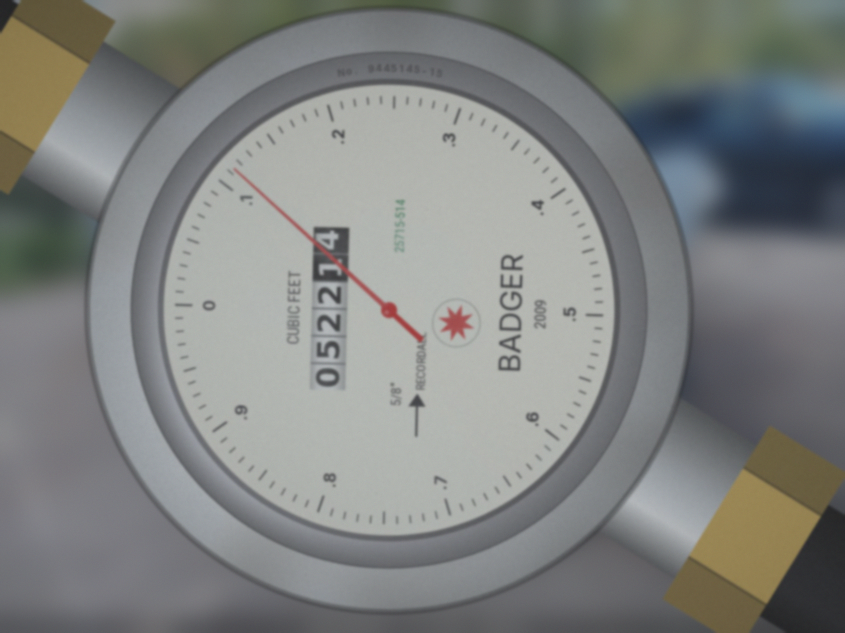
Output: 52214.11 ft³
